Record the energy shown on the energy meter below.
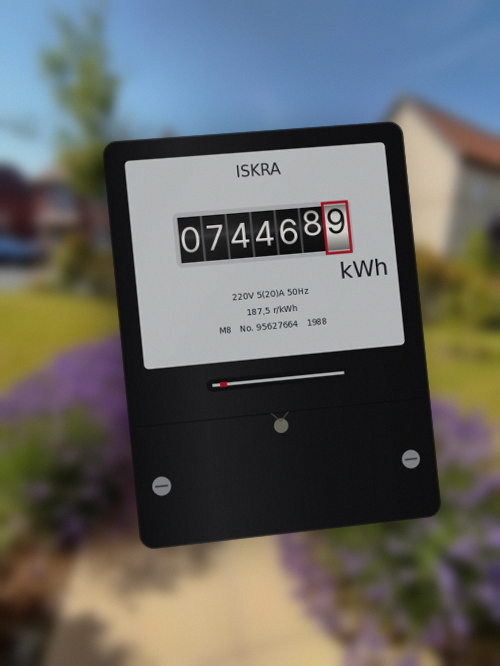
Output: 74468.9 kWh
